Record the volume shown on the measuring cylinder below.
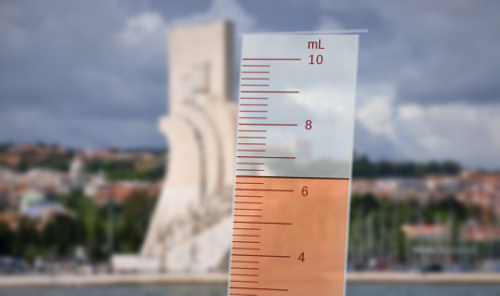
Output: 6.4 mL
